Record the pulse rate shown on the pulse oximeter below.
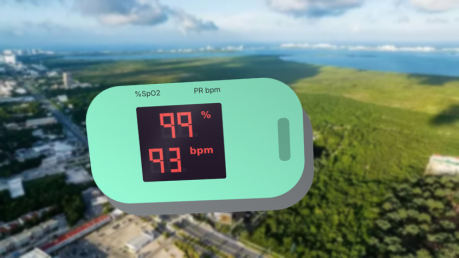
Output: 93 bpm
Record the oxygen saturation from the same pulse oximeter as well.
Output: 99 %
